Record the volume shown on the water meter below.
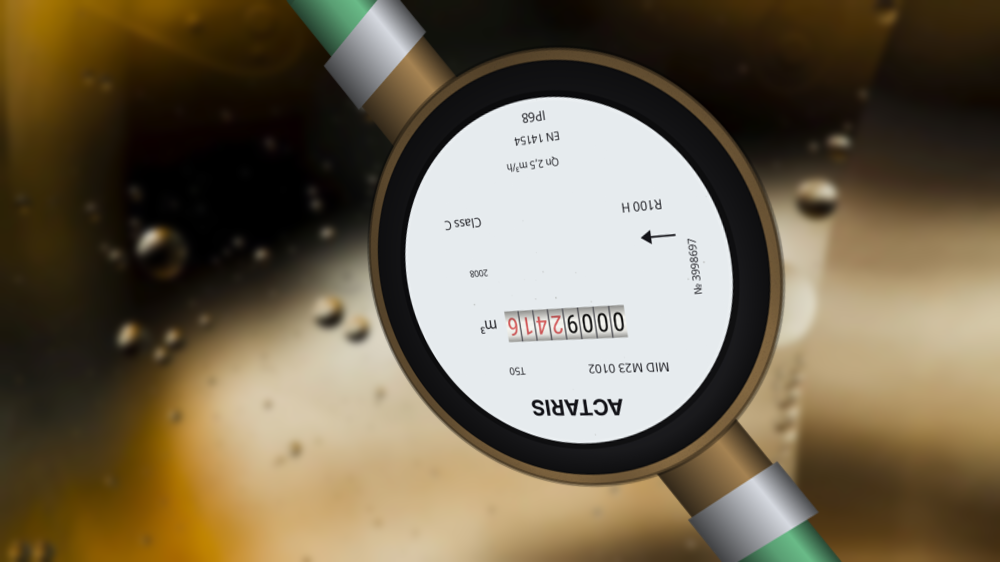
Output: 9.2416 m³
